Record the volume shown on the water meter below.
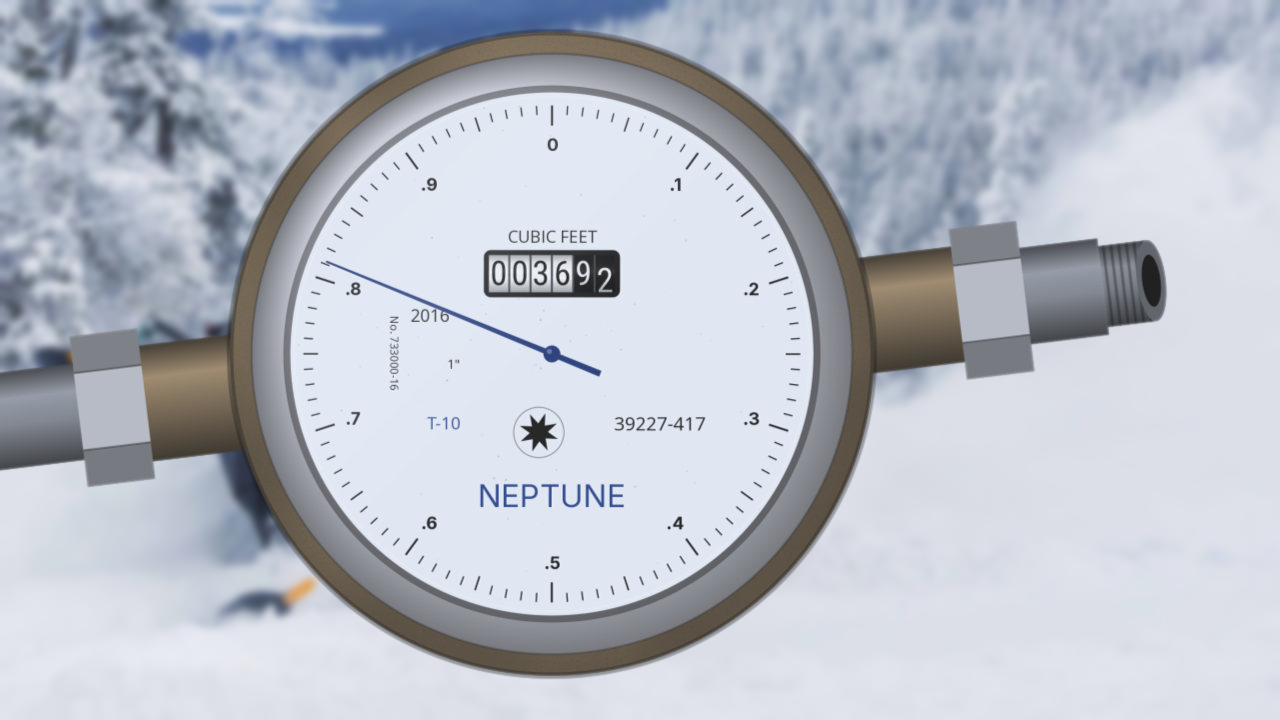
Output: 3691.81 ft³
